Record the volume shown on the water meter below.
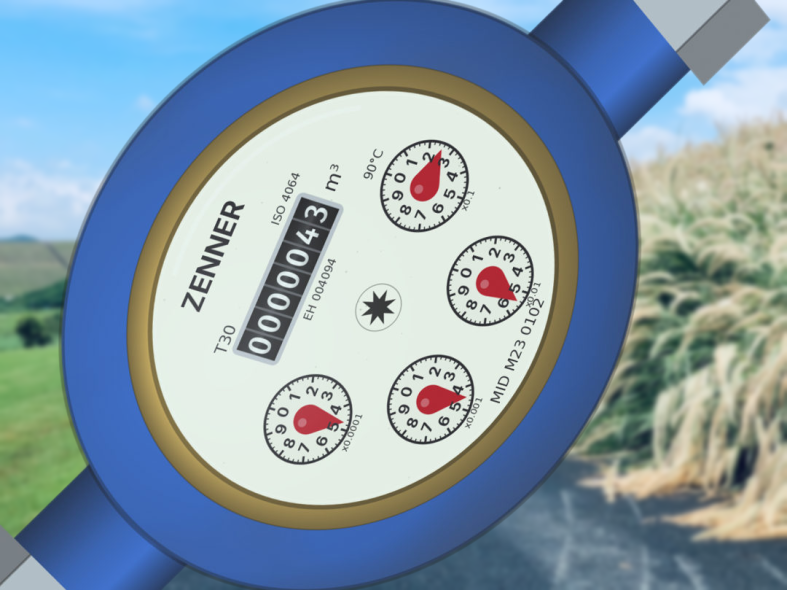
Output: 43.2544 m³
